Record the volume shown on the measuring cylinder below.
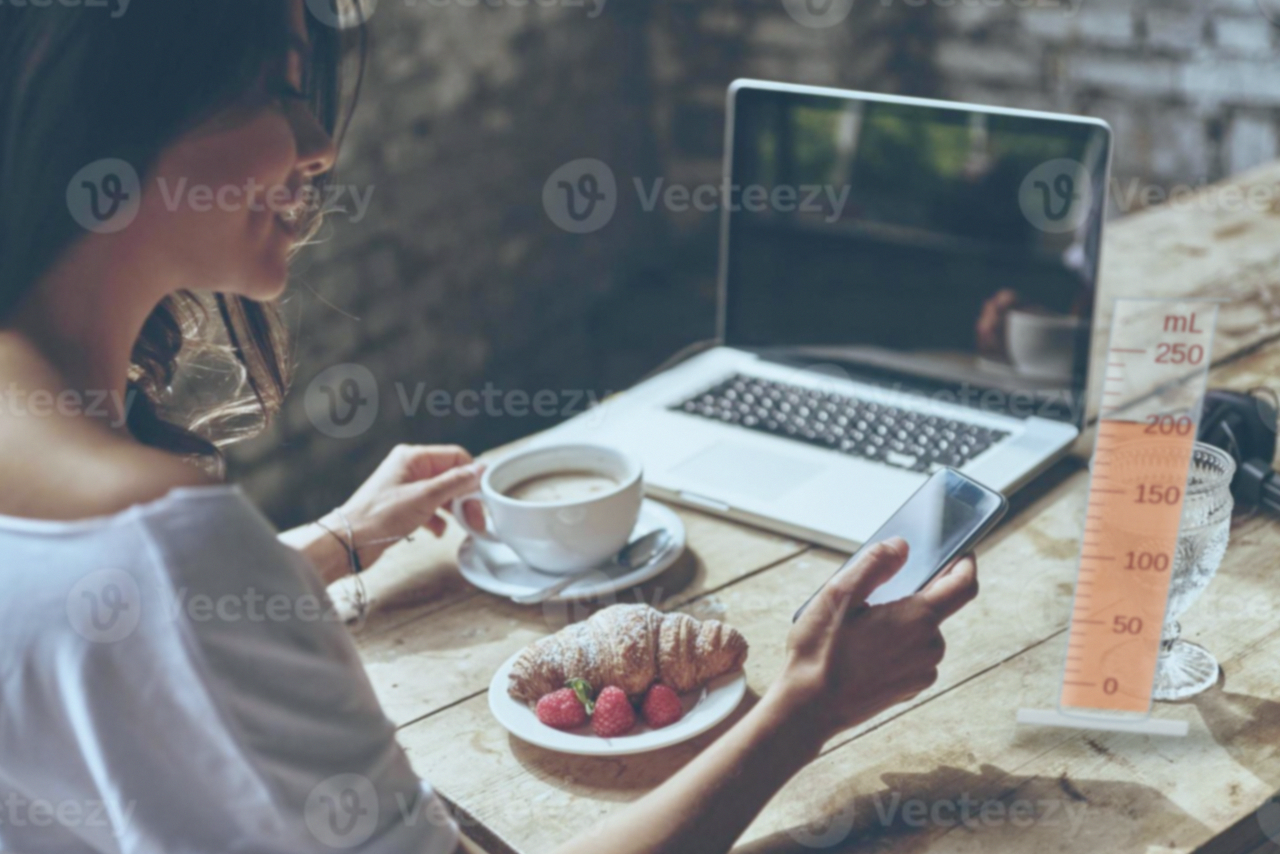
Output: 200 mL
